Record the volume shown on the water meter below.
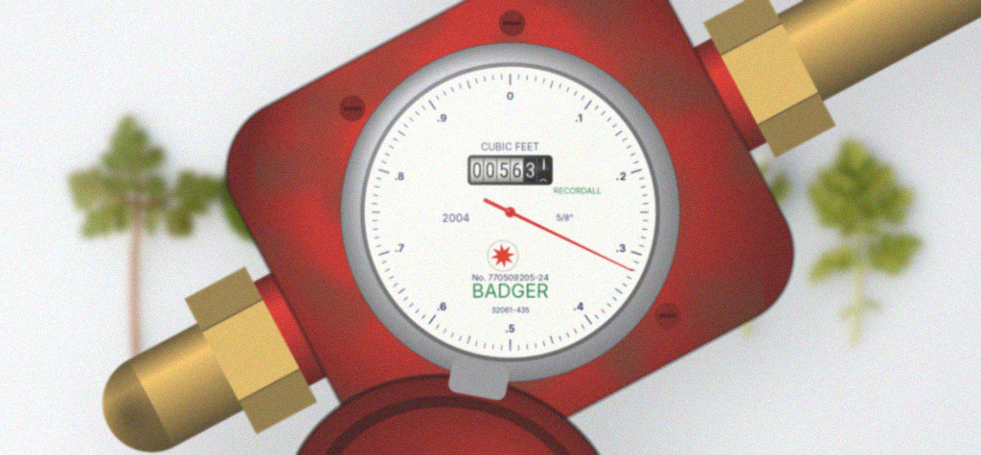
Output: 5631.32 ft³
